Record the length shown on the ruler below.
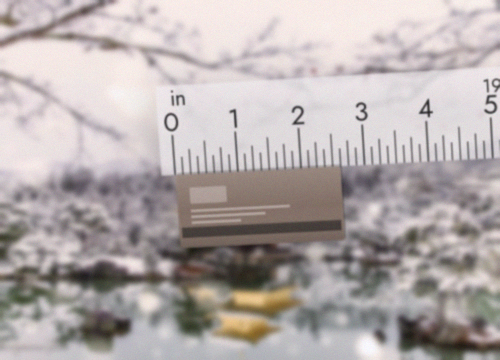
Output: 2.625 in
